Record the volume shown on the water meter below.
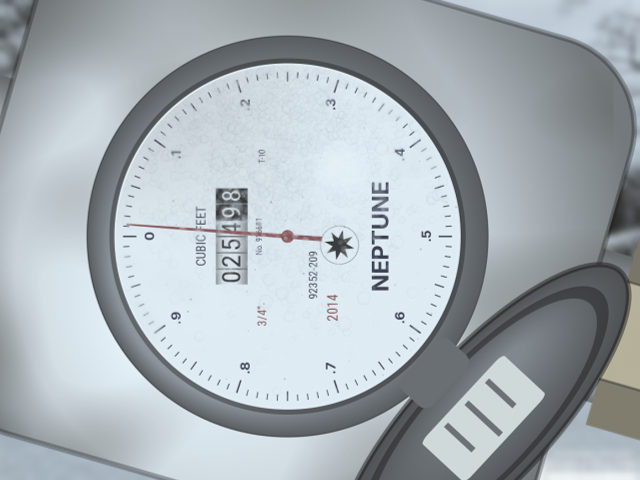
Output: 25498.01 ft³
